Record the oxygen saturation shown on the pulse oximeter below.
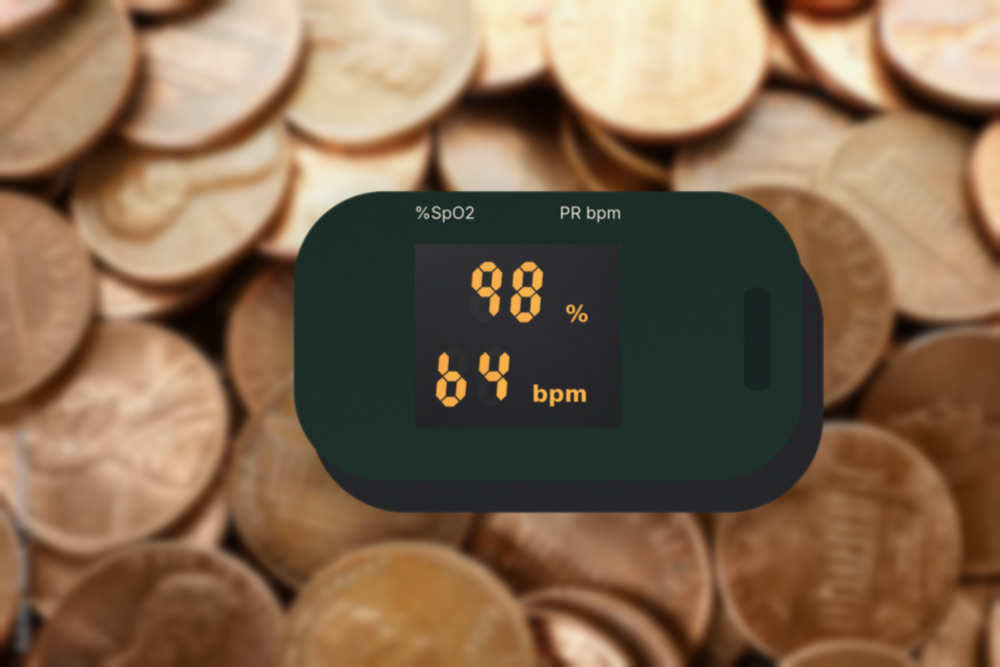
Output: 98 %
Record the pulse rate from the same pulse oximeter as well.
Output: 64 bpm
